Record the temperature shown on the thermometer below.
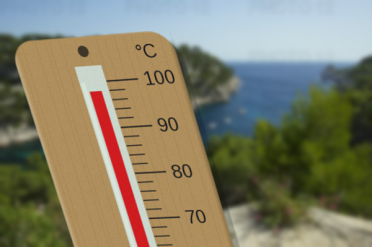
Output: 98 °C
